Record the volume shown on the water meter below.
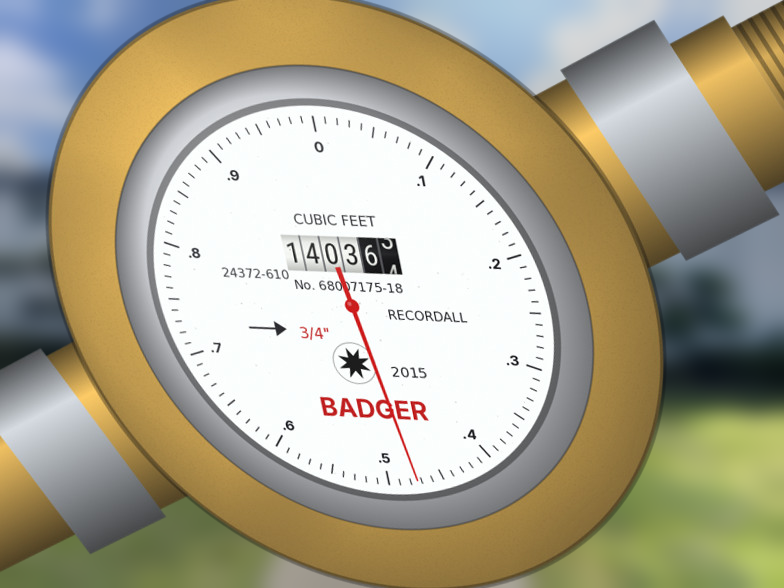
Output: 140363.47 ft³
